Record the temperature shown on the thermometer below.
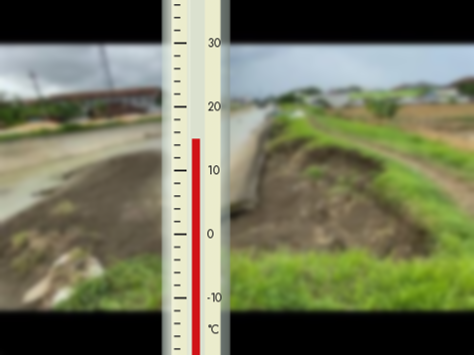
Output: 15 °C
